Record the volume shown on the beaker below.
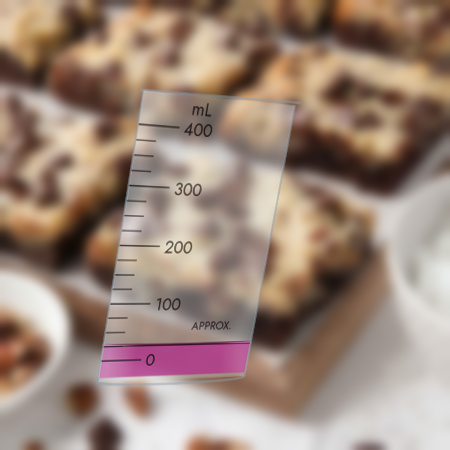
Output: 25 mL
